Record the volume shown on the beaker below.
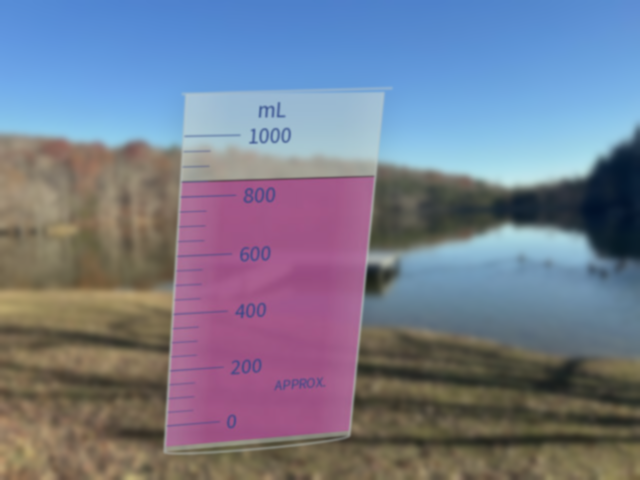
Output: 850 mL
